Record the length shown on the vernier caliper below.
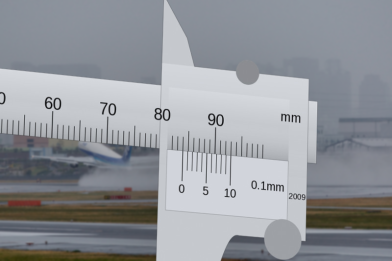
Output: 84.0 mm
